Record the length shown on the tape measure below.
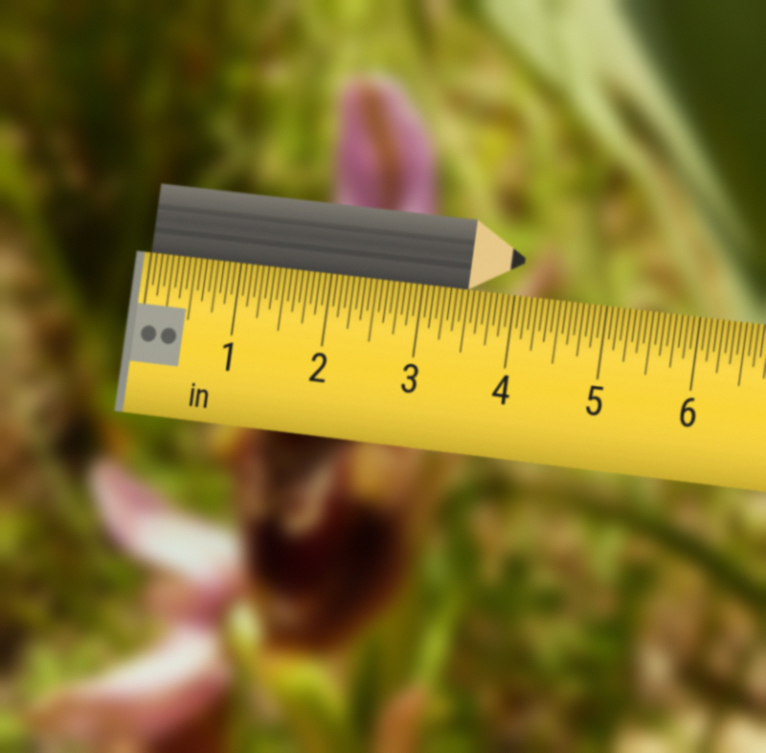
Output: 4.0625 in
